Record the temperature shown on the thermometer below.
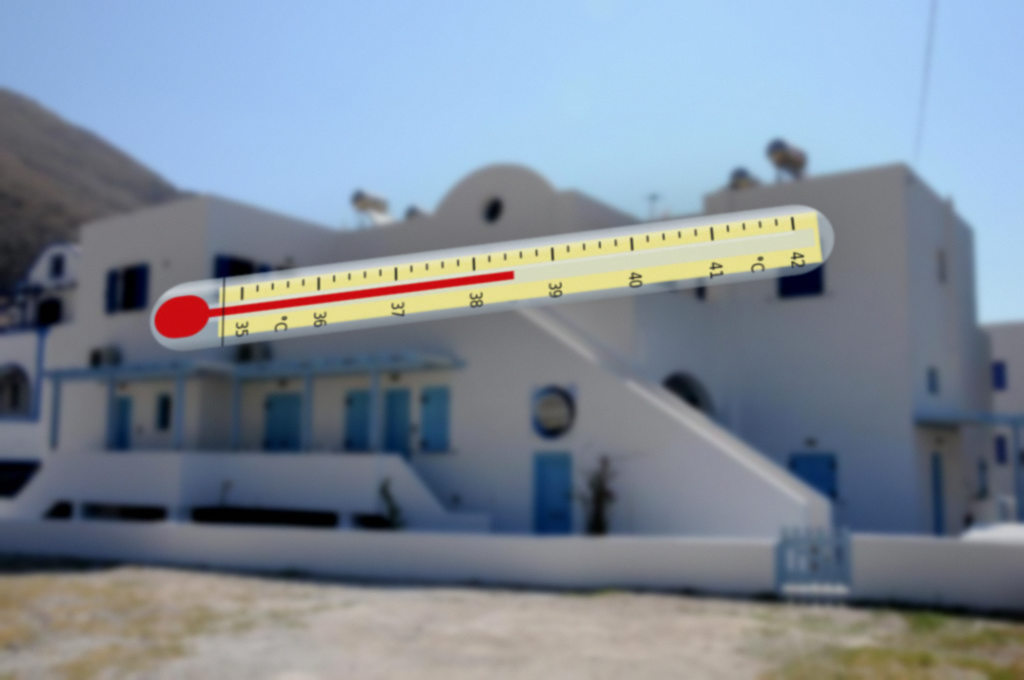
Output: 38.5 °C
